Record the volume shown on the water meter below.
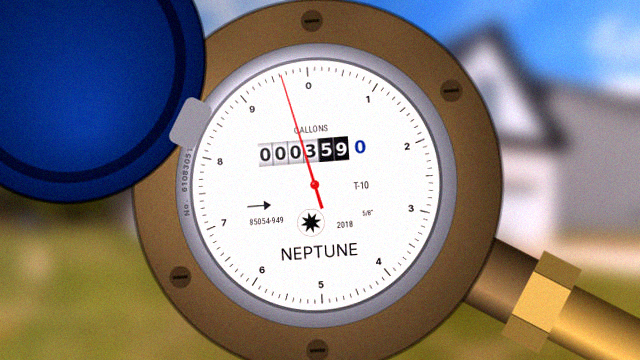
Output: 3589.6 gal
